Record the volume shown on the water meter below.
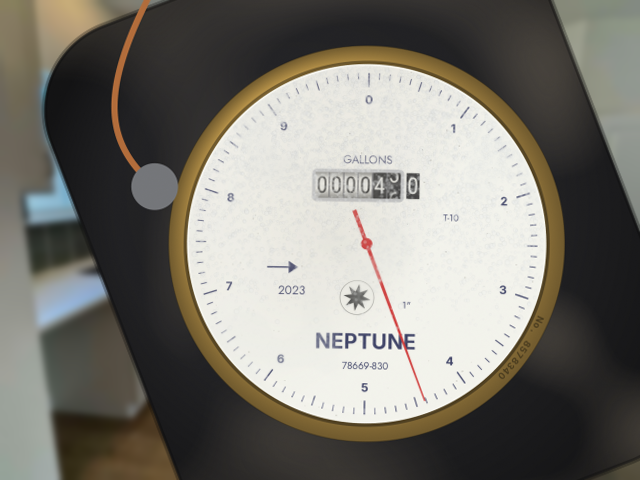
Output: 454.4 gal
